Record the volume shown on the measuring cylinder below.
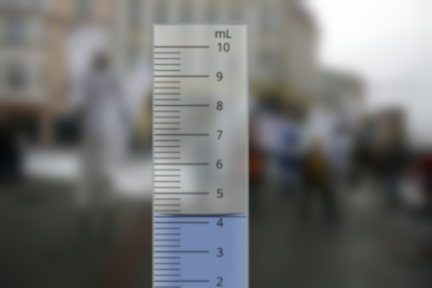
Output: 4.2 mL
